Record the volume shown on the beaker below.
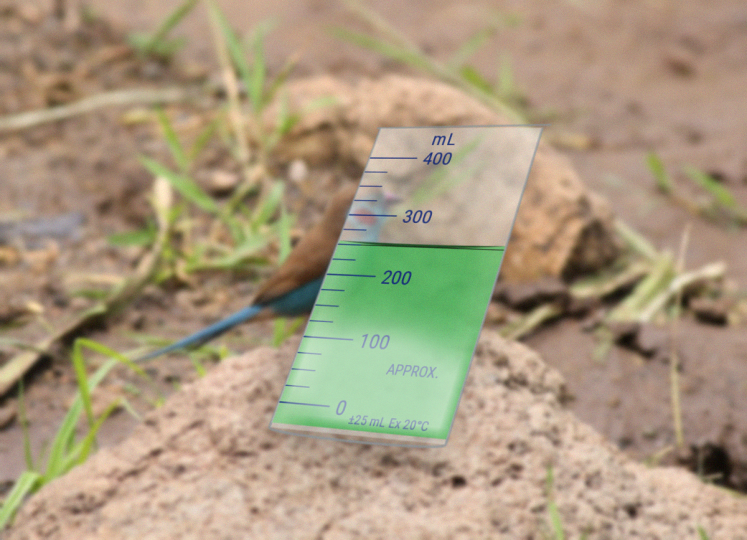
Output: 250 mL
